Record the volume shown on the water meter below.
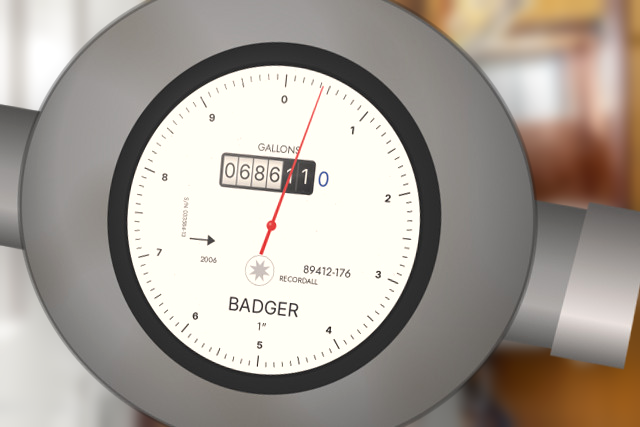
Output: 686110.4 gal
